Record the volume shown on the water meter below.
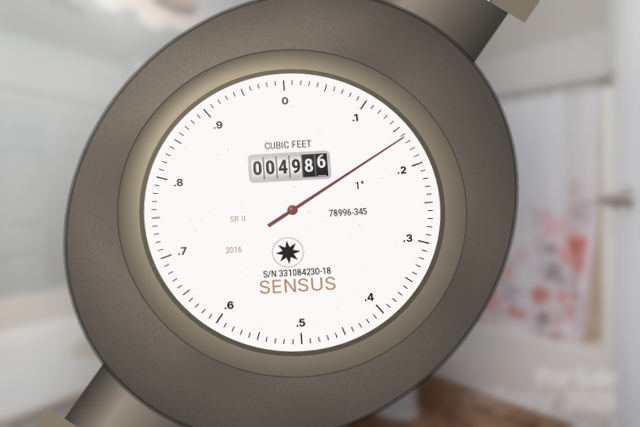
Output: 4986.16 ft³
